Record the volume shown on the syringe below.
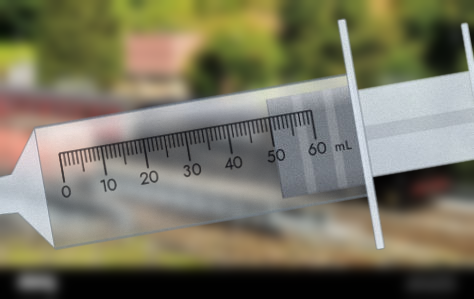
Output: 50 mL
